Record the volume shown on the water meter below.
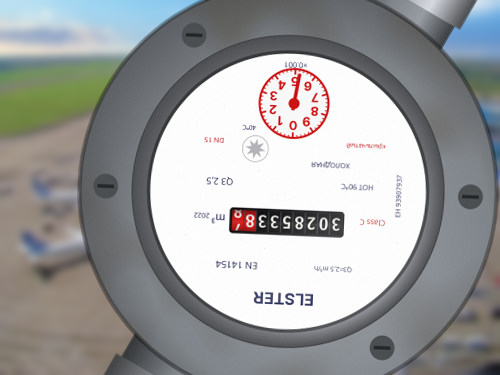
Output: 3028533.875 m³
